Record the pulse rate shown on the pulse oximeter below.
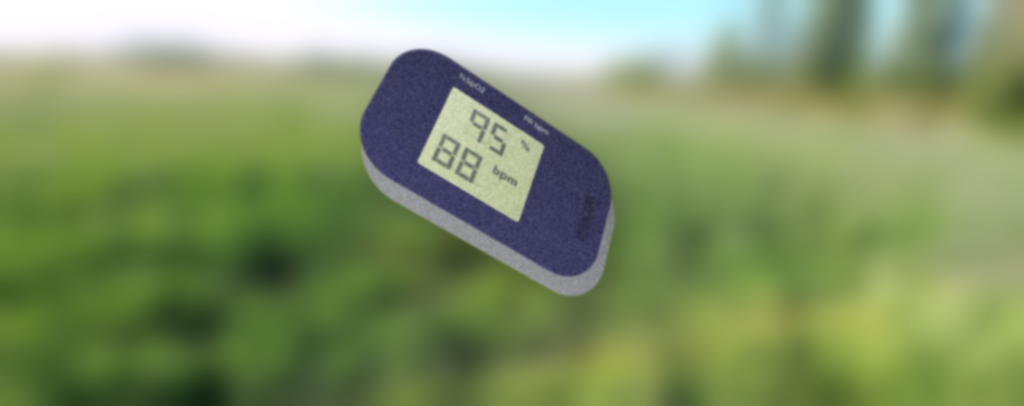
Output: 88 bpm
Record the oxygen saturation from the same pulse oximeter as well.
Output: 95 %
